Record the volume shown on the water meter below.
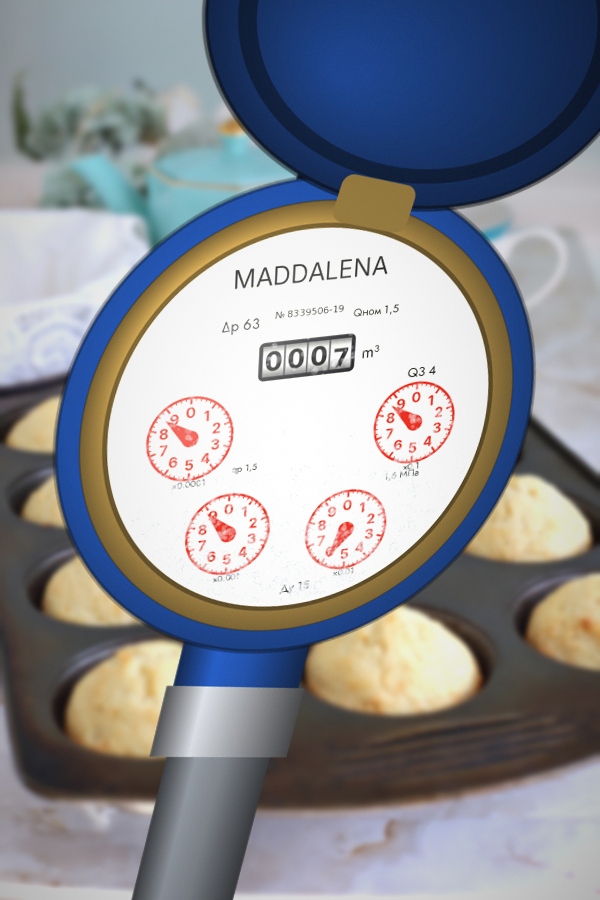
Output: 6.8588 m³
